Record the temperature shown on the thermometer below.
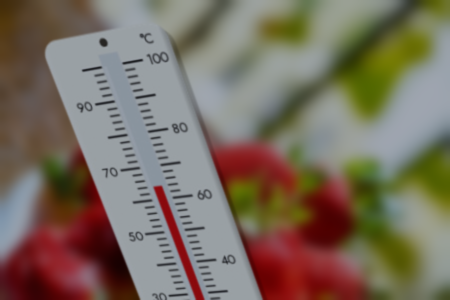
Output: 64 °C
